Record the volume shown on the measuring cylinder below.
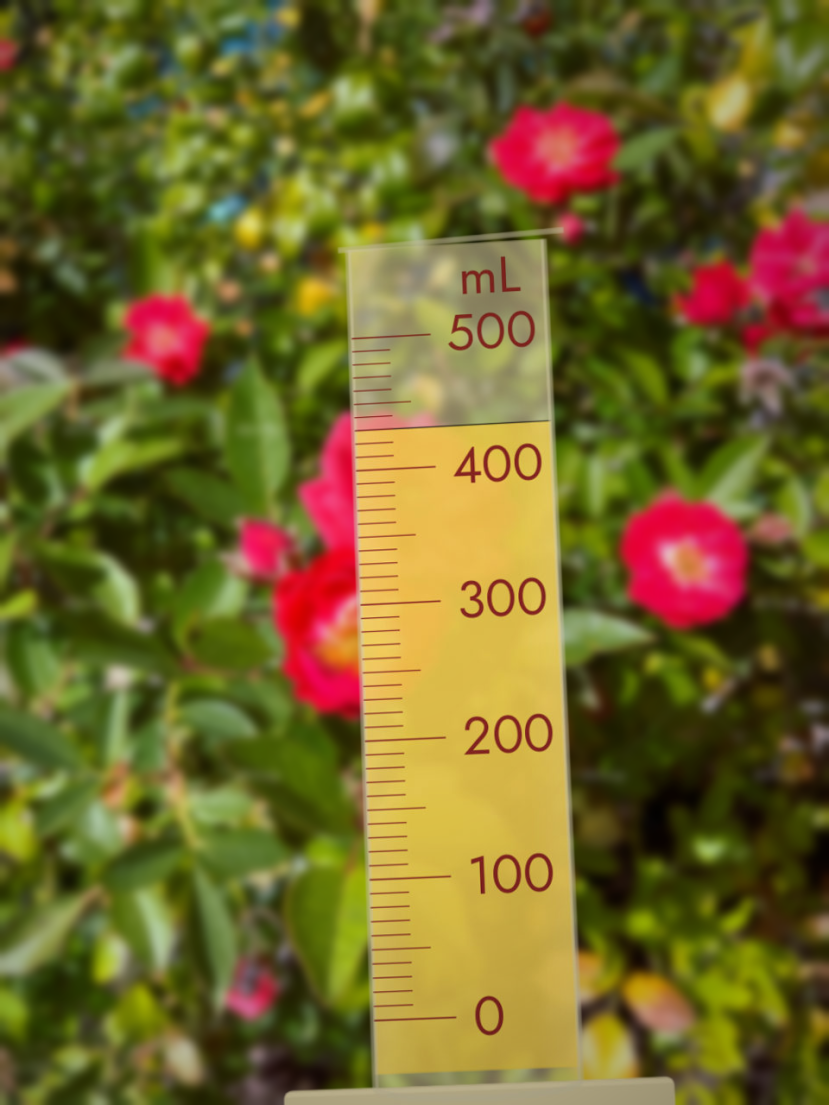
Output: 430 mL
